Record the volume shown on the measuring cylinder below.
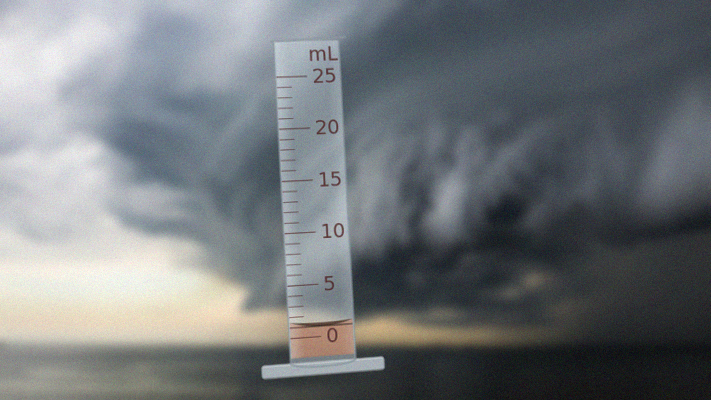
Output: 1 mL
